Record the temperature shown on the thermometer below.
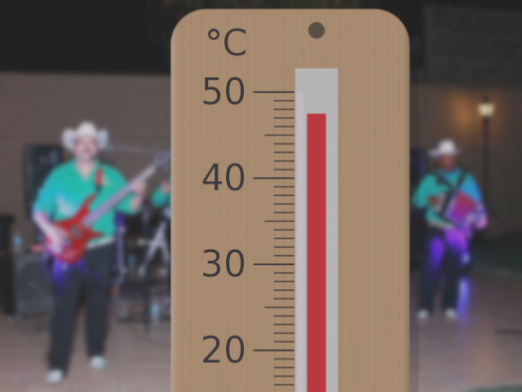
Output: 47.5 °C
